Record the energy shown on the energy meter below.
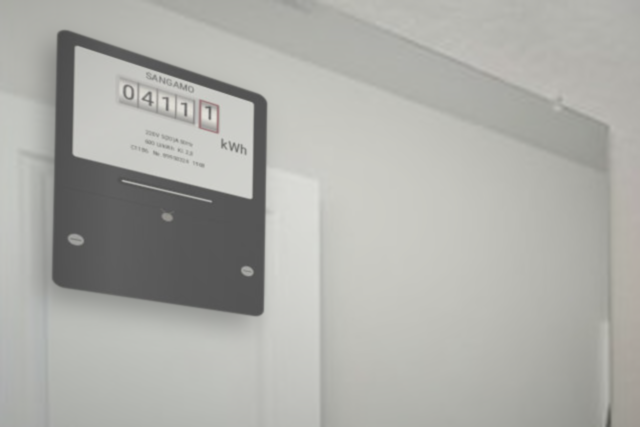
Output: 411.1 kWh
